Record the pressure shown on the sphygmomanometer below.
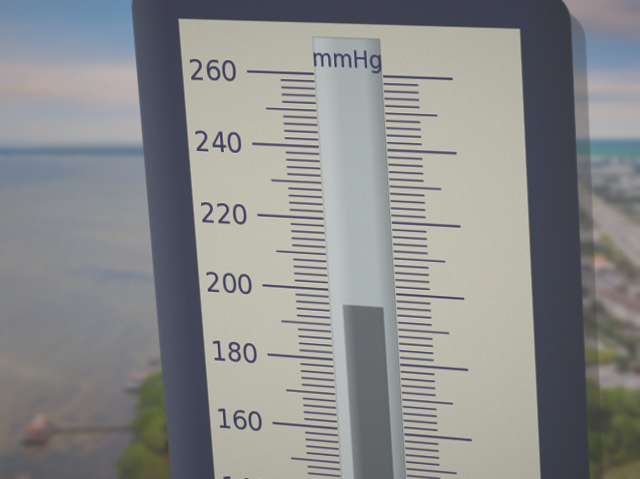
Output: 196 mmHg
